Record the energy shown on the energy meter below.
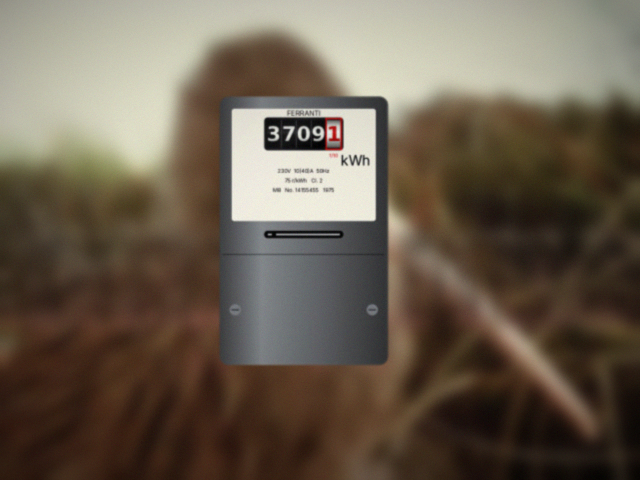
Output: 3709.1 kWh
